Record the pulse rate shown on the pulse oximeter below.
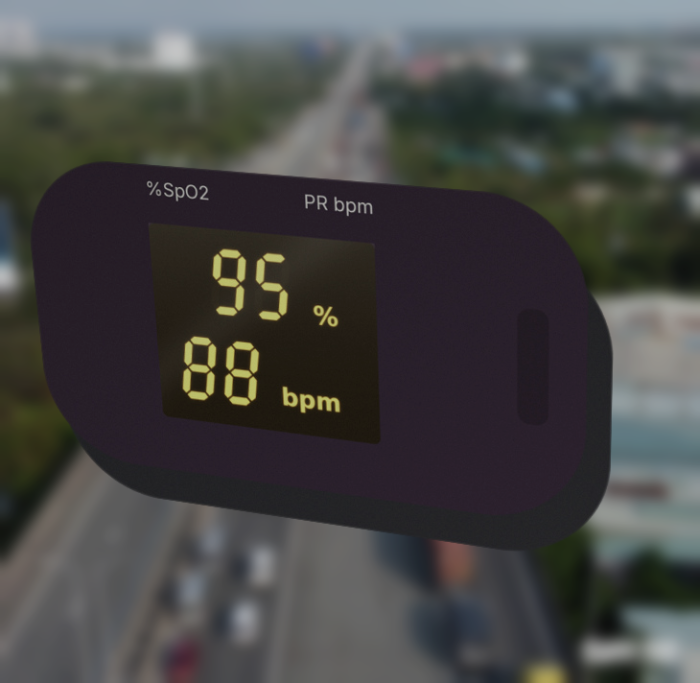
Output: 88 bpm
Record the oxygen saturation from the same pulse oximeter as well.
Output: 95 %
